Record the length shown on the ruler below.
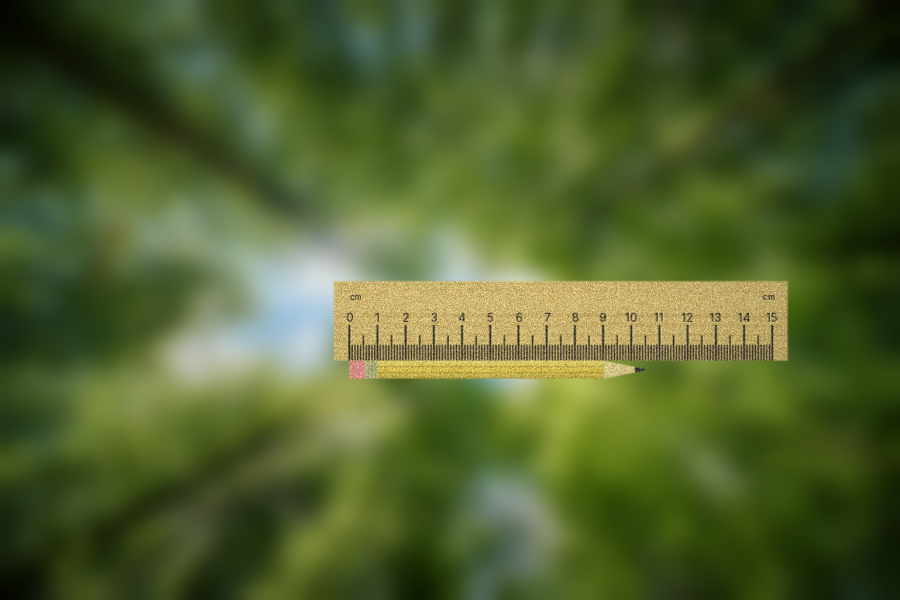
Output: 10.5 cm
